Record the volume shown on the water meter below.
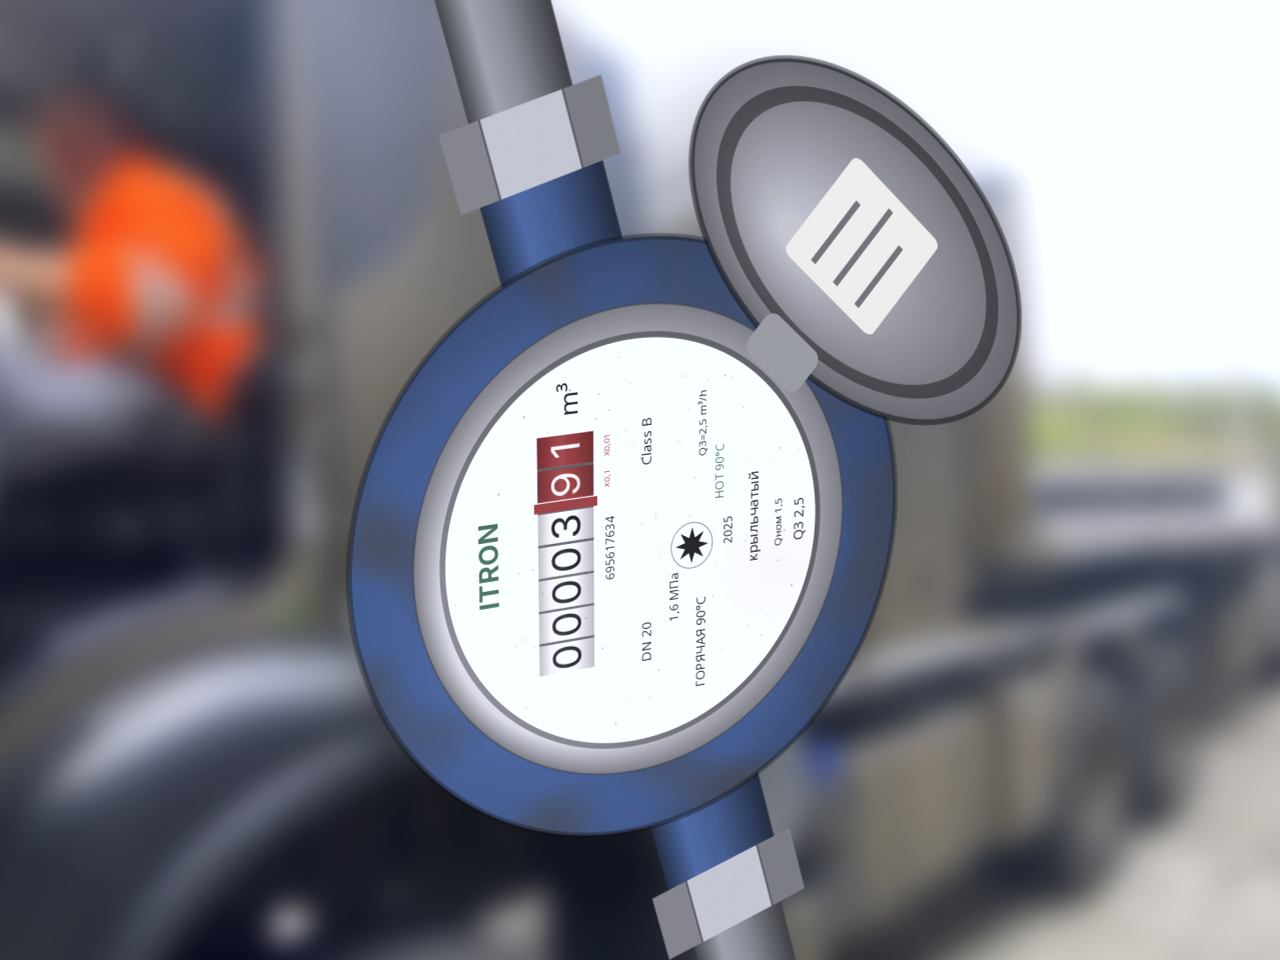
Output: 3.91 m³
